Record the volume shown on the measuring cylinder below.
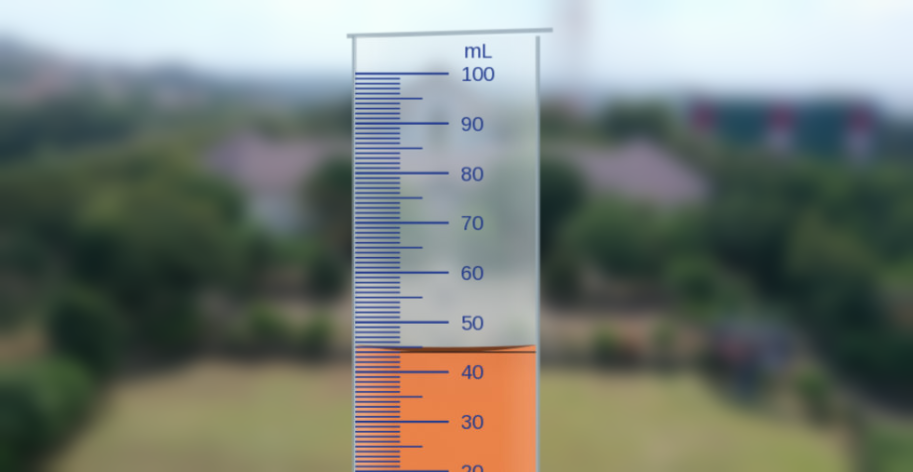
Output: 44 mL
